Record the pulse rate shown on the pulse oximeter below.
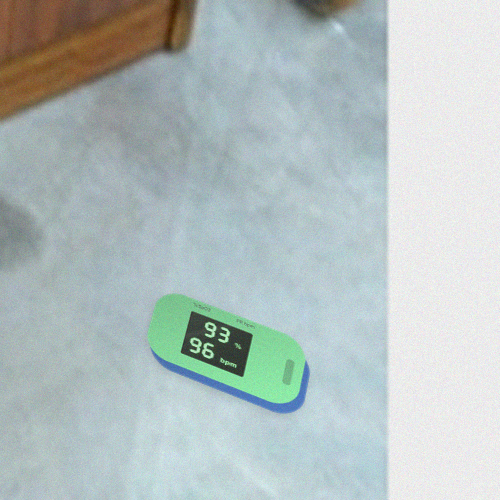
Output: 96 bpm
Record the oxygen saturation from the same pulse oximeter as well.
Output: 93 %
